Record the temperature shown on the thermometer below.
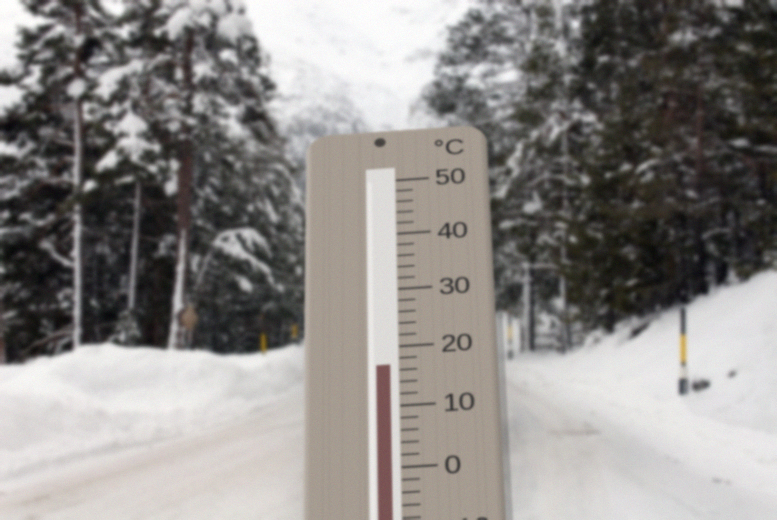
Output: 17 °C
